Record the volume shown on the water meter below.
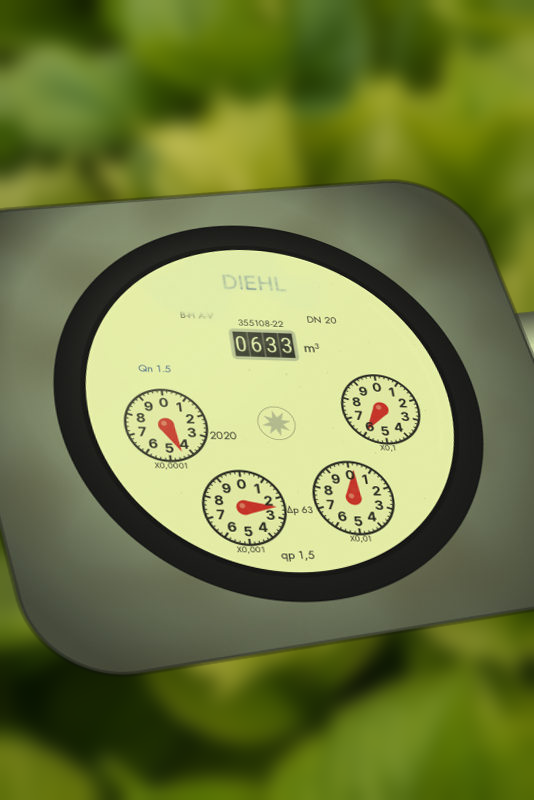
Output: 633.6024 m³
